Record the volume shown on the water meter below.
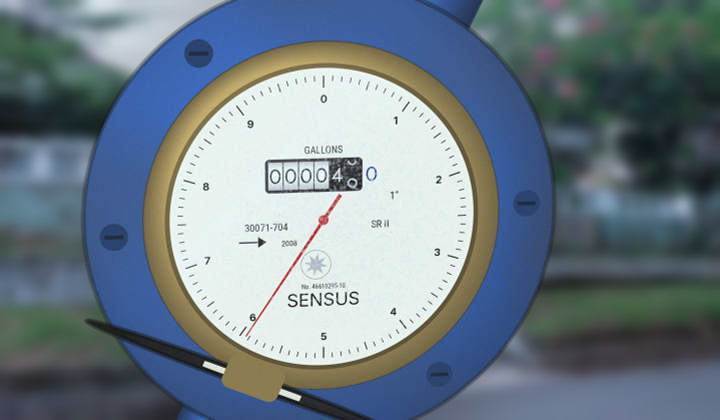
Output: 485.9 gal
